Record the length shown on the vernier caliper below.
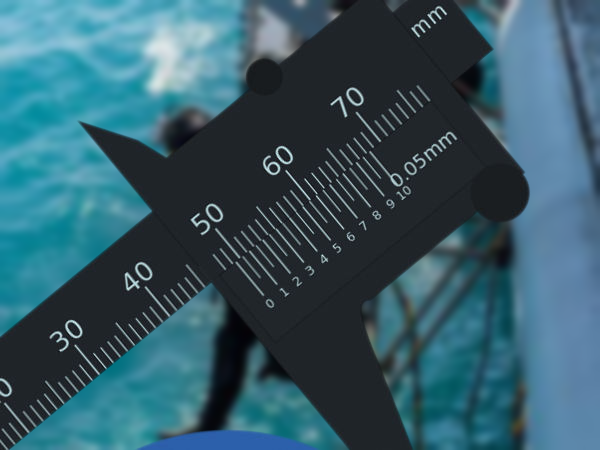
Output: 49.4 mm
